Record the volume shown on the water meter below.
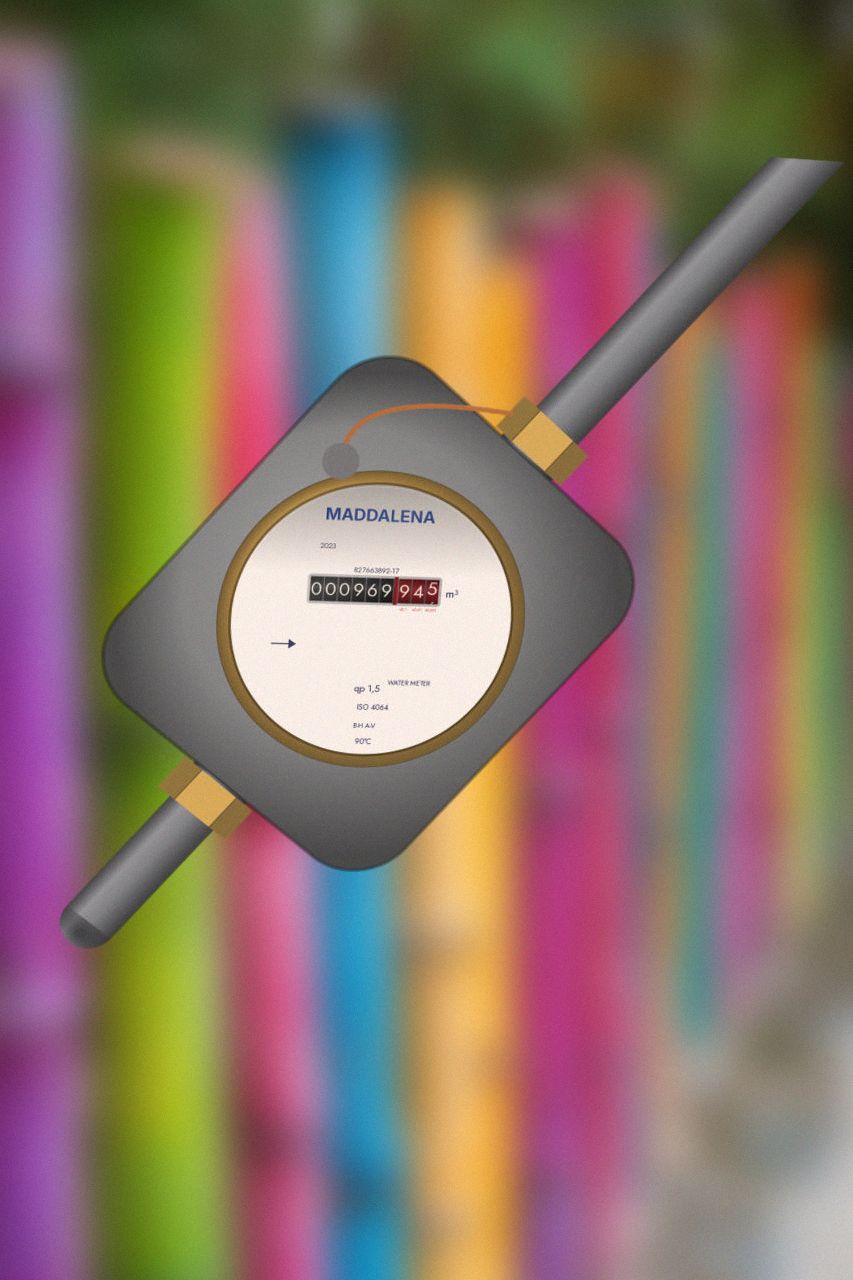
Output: 969.945 m³
